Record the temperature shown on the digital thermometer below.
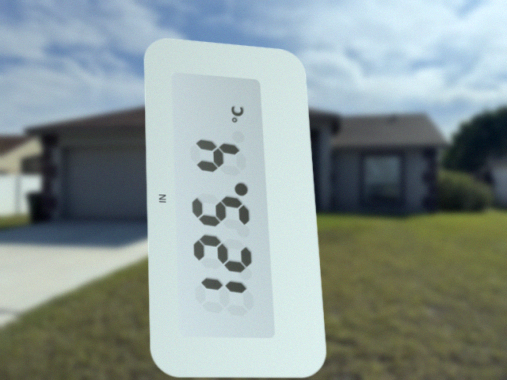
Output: 125.4 °C
